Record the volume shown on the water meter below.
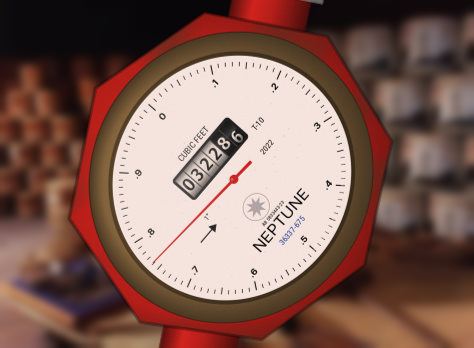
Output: 32285.76 ft³
